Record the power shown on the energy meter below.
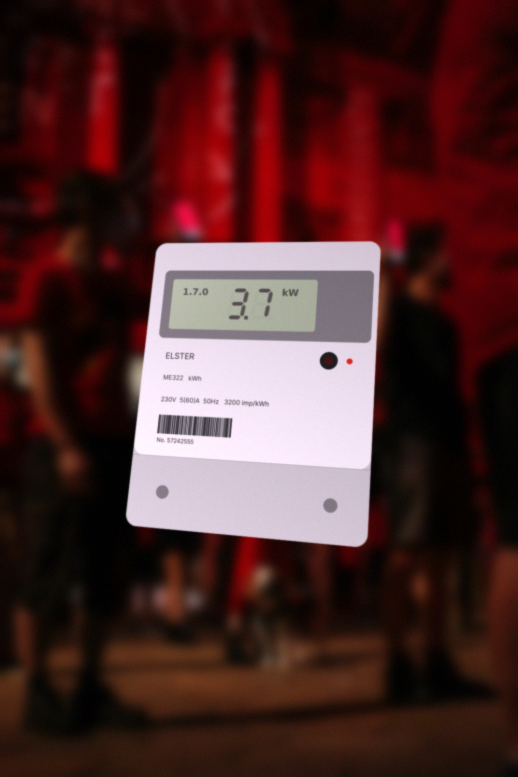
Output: 3.7 kW
